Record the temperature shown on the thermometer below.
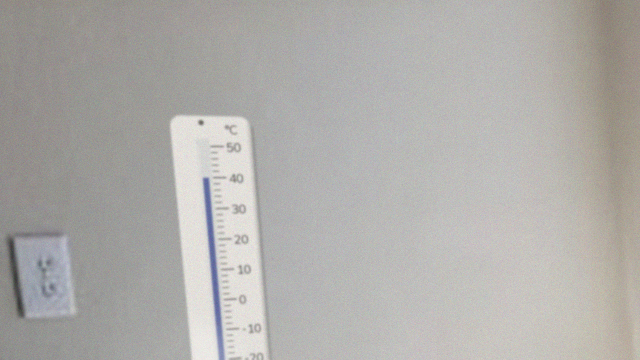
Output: 40 °C
